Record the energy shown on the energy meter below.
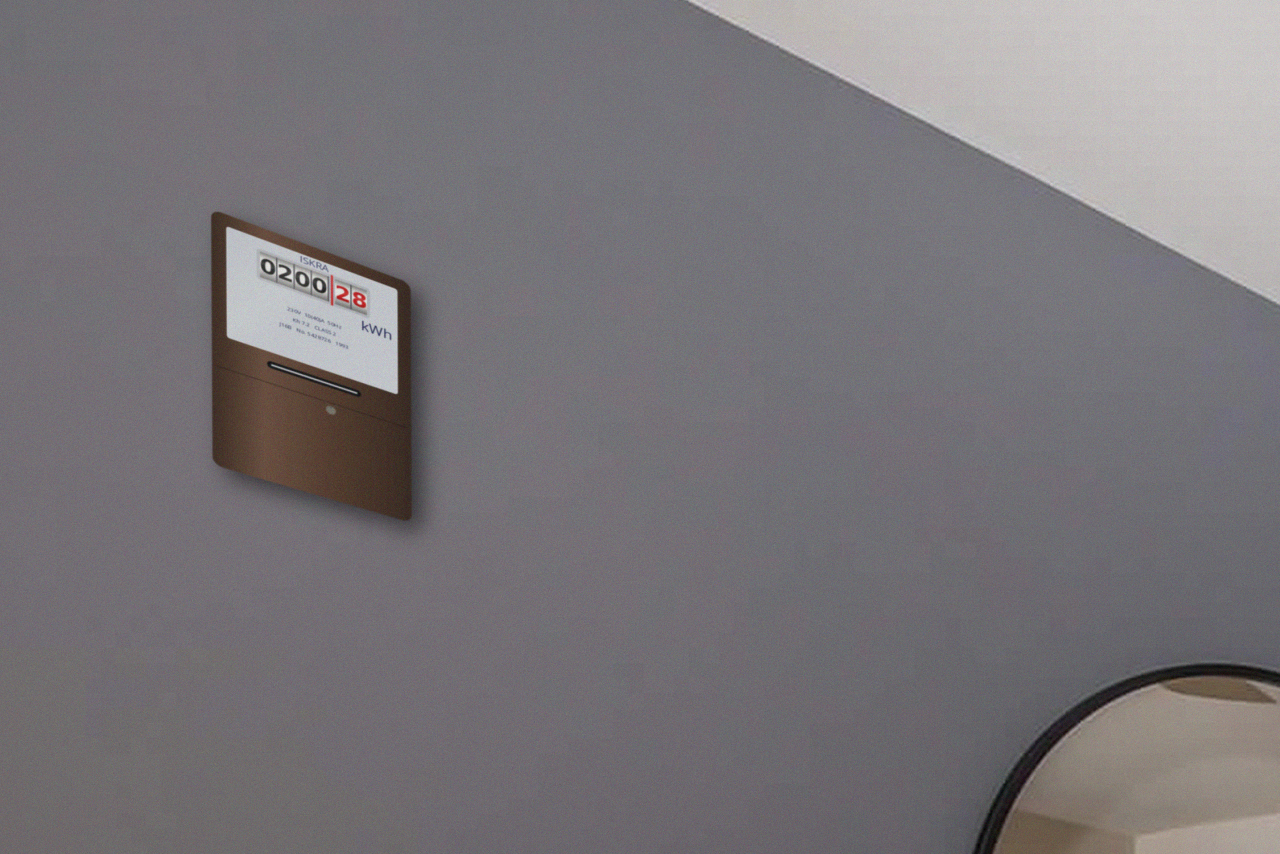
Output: 200.28 kWh
